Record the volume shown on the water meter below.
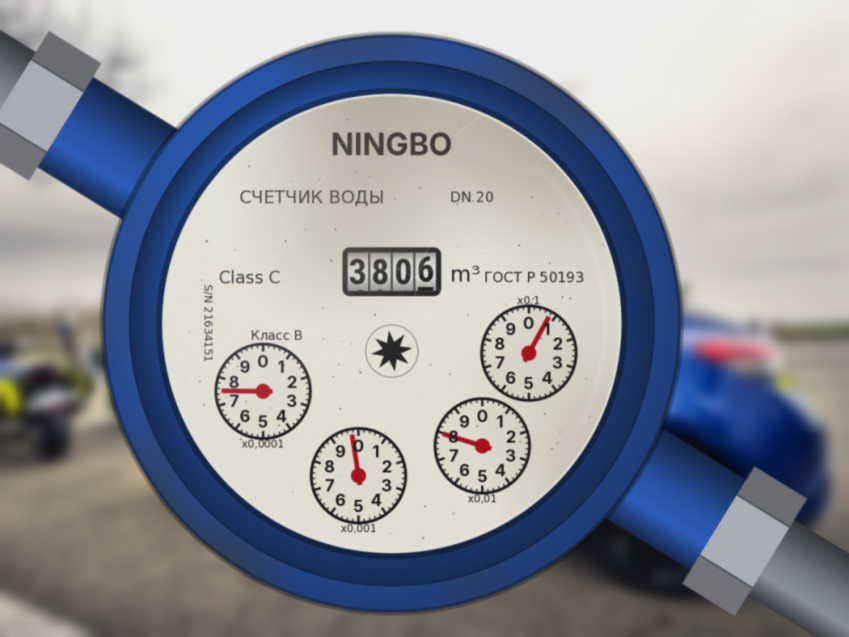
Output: 3806.0797 m³
